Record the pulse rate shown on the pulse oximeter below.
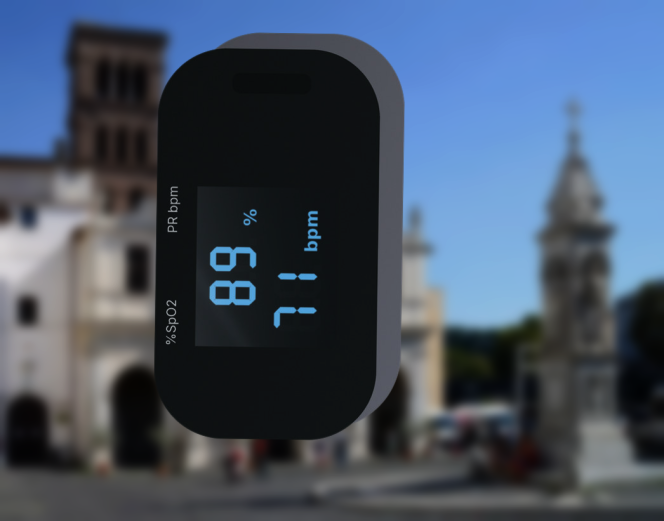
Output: 71 bpm
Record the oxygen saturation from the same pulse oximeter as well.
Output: 89 %
